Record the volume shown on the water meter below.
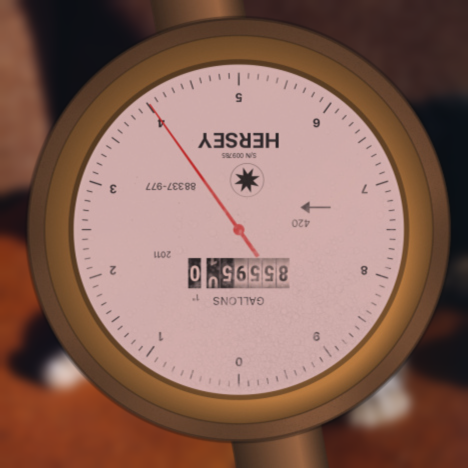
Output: 8559504.0 gal
